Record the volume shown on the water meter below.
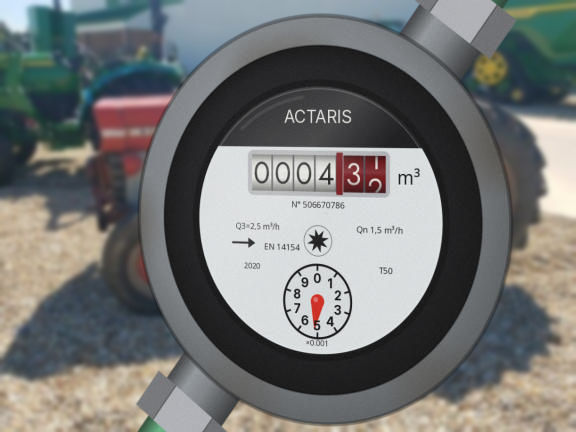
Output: 4.315 m³
